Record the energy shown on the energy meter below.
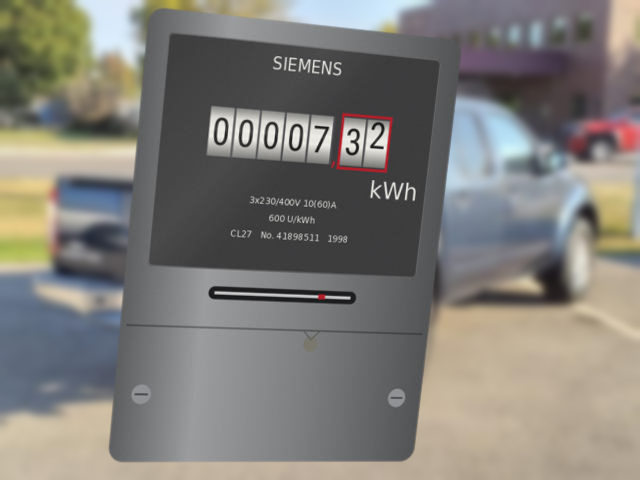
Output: 7.32 kWh
